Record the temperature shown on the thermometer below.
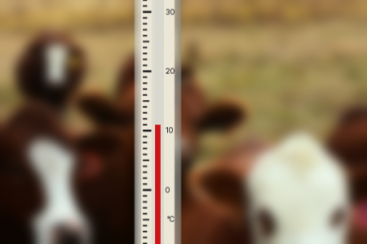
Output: 11 °C
